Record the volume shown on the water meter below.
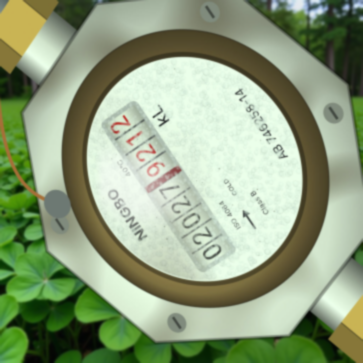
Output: 2027.9212 kL
